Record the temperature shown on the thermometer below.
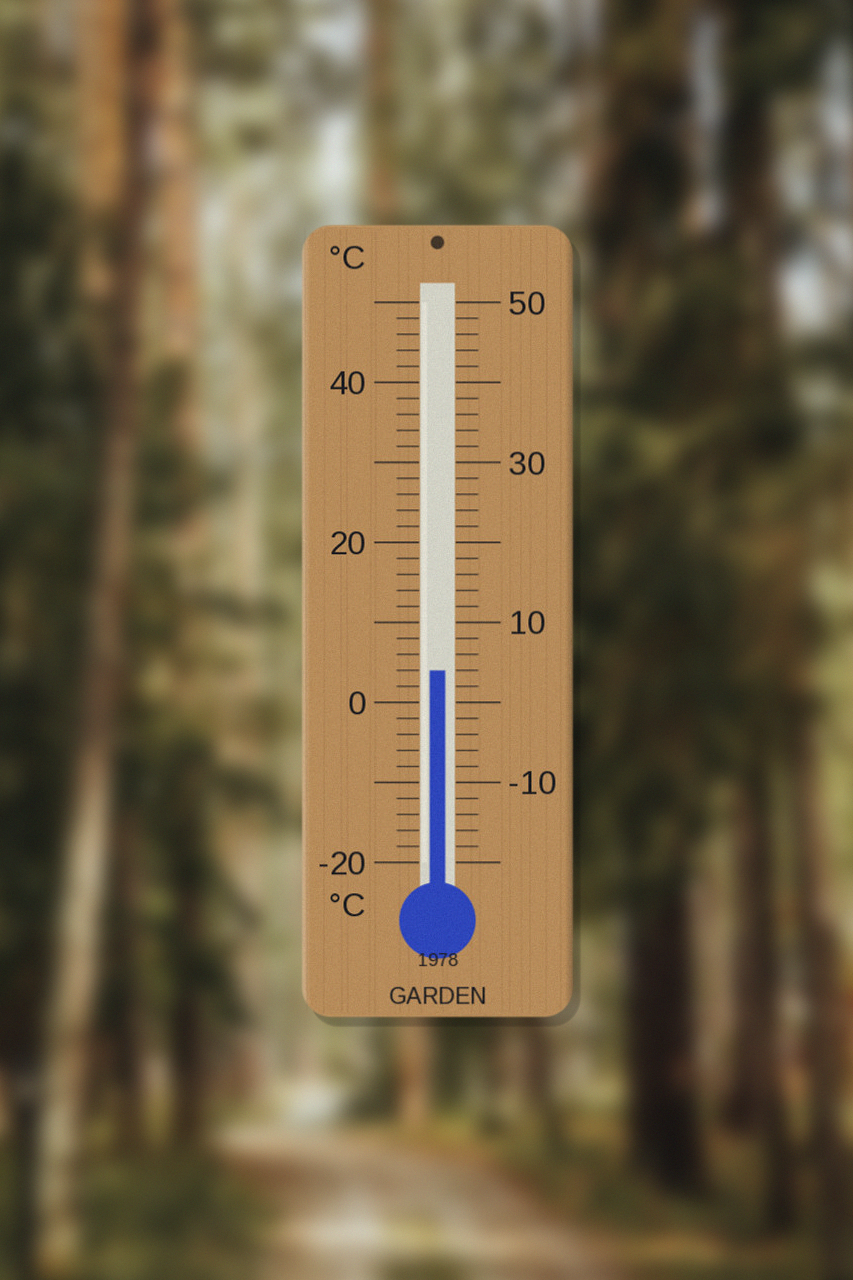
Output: 4 °C
